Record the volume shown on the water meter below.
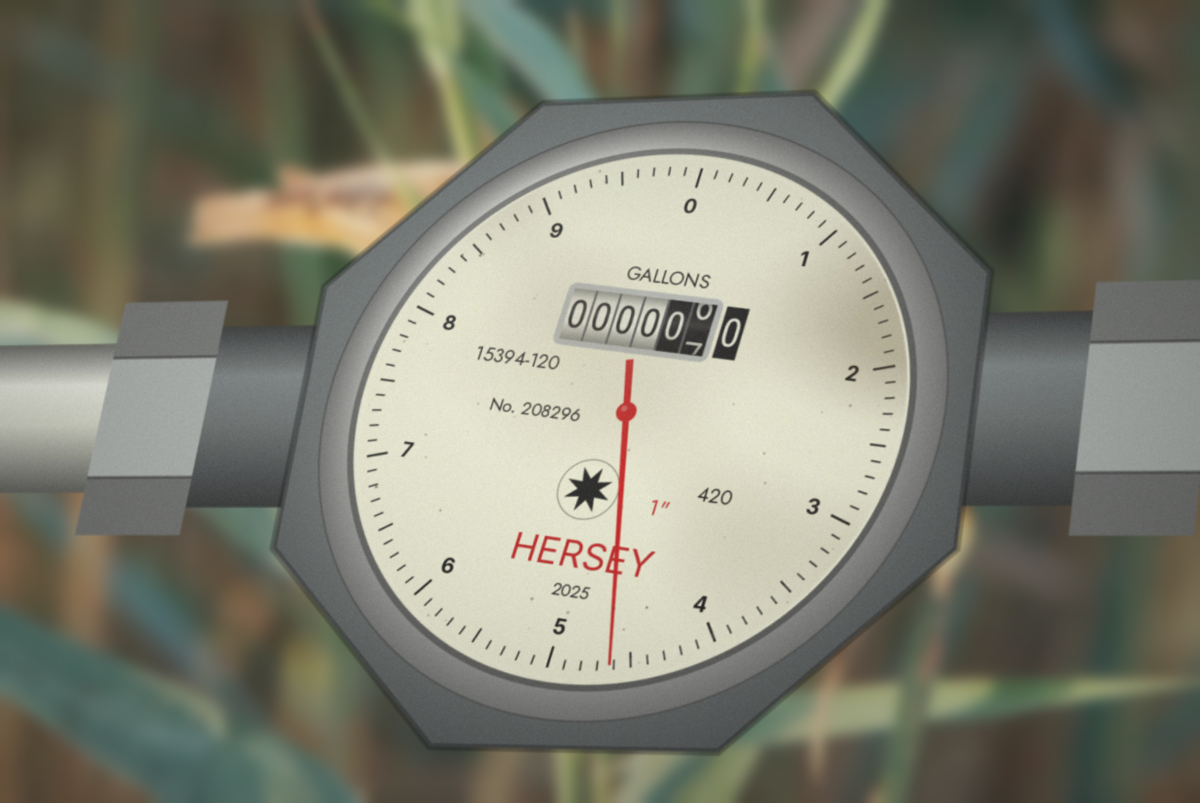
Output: 64.6 gal
